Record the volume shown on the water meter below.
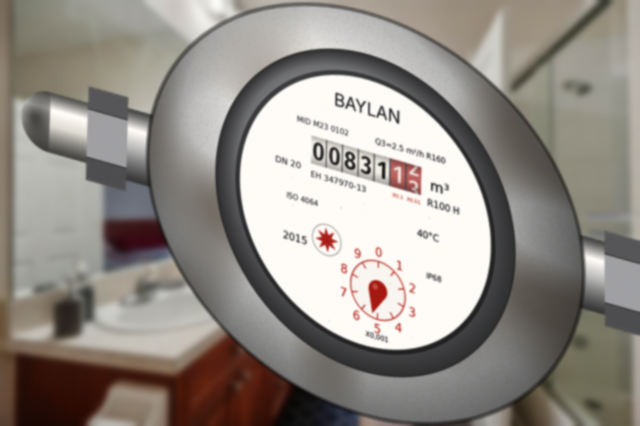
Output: 831.125 m³
